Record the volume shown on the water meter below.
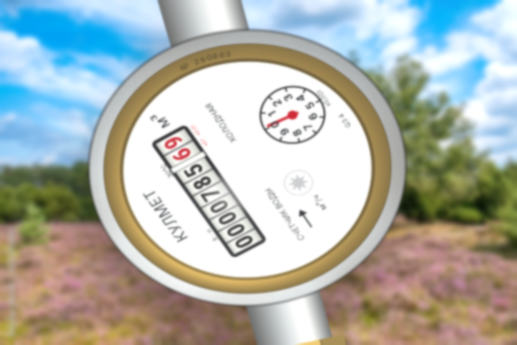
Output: 785.690 m³
